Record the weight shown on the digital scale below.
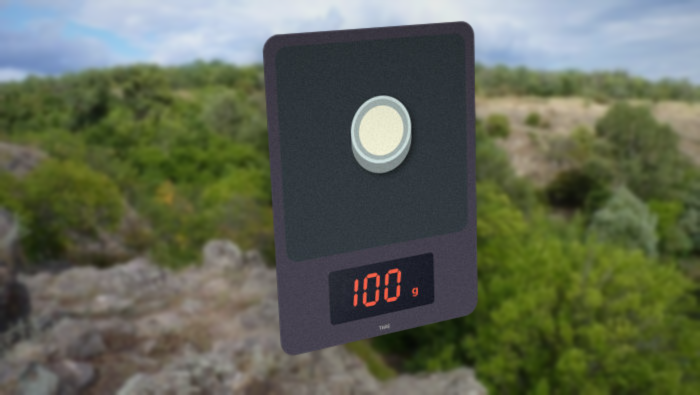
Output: 100 g
